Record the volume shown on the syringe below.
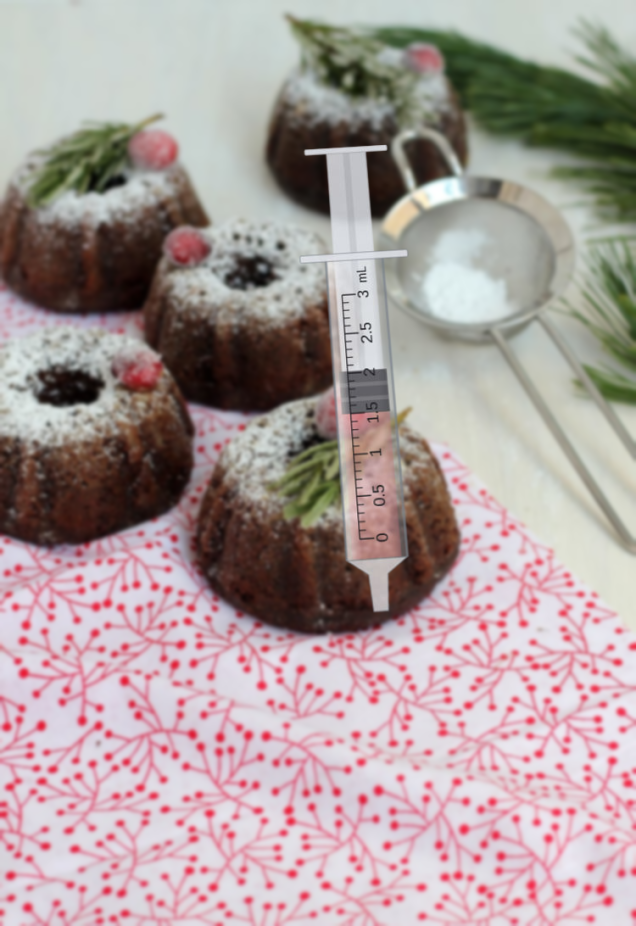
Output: 1.5 mL
